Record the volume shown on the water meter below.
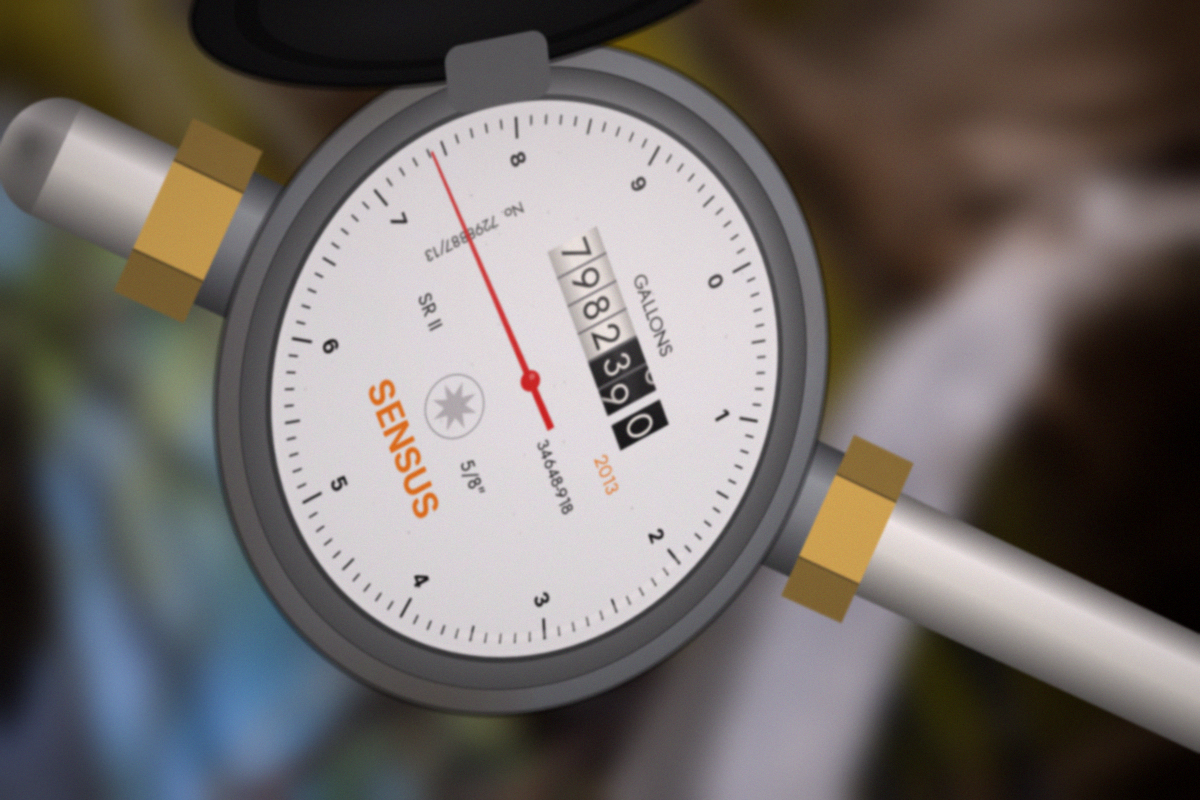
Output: 7982387.4 gal
